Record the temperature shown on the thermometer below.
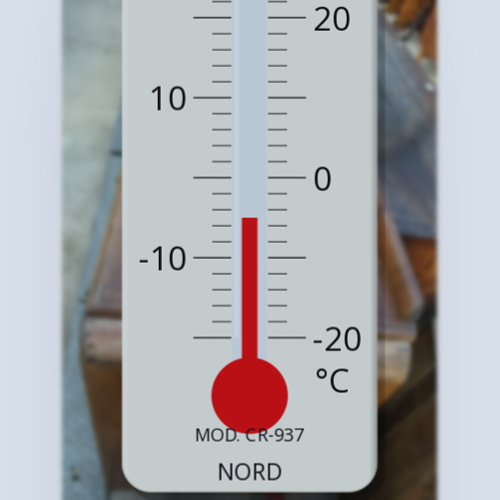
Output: -5 °C
